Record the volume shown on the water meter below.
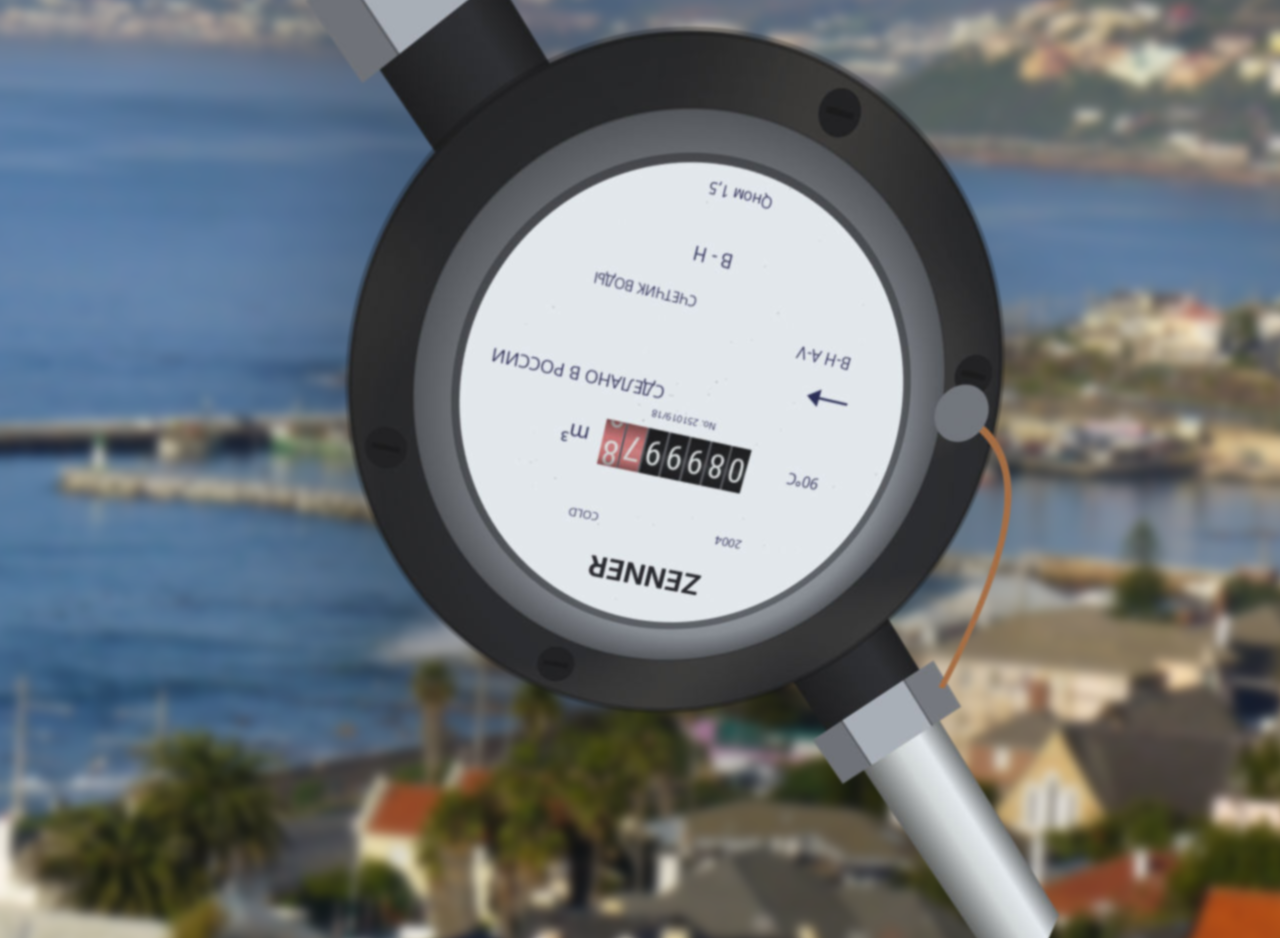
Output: 8999.78 m³
